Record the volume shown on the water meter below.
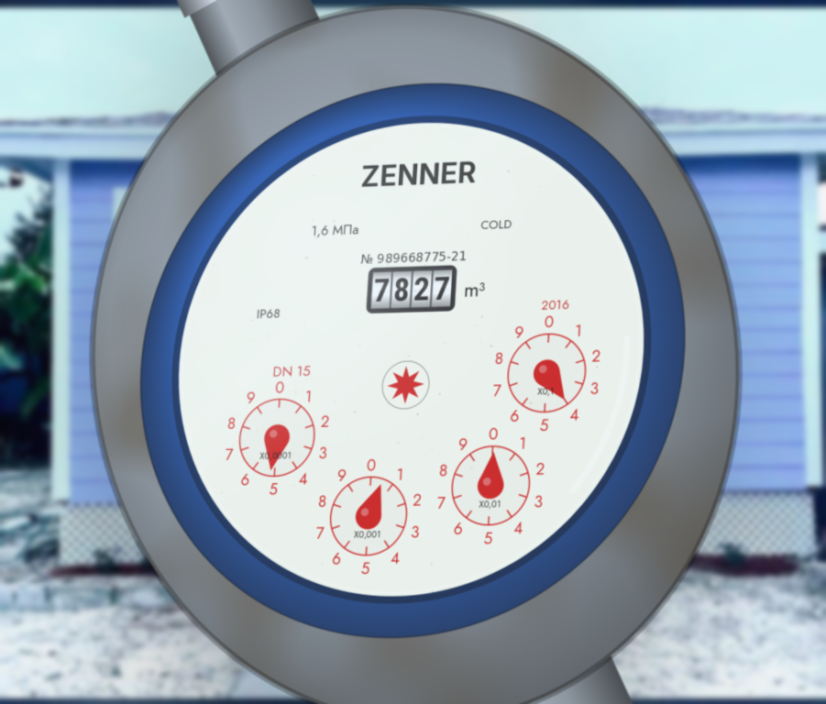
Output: 7827.4005 m³
